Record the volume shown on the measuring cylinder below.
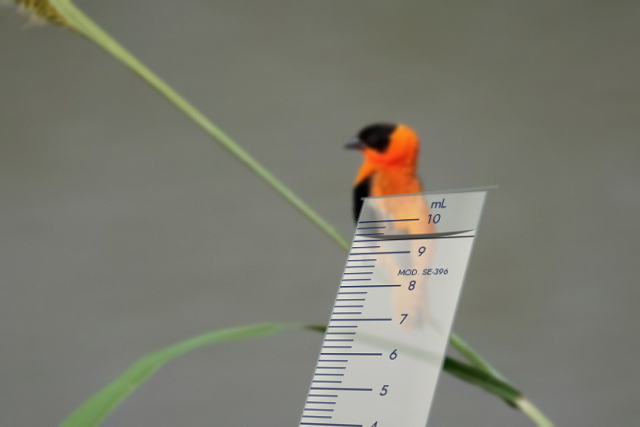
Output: 9.4 mL
